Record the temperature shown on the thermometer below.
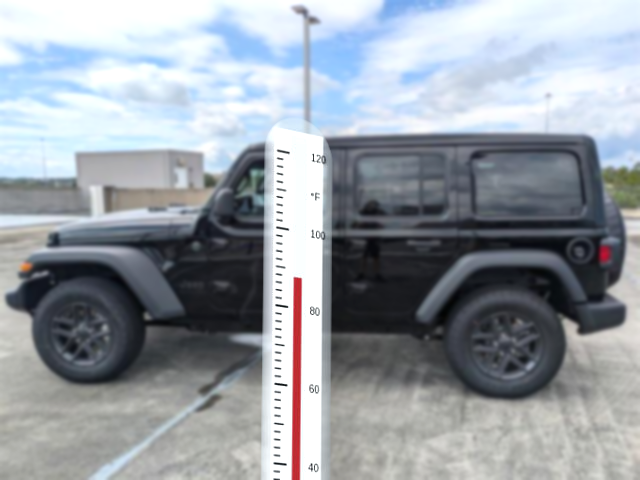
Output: 88 °F
